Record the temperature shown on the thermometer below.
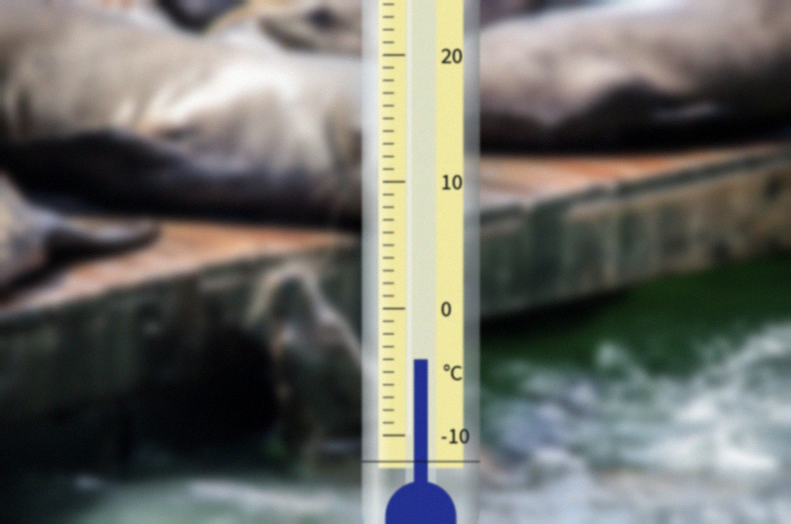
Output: -4 °C
